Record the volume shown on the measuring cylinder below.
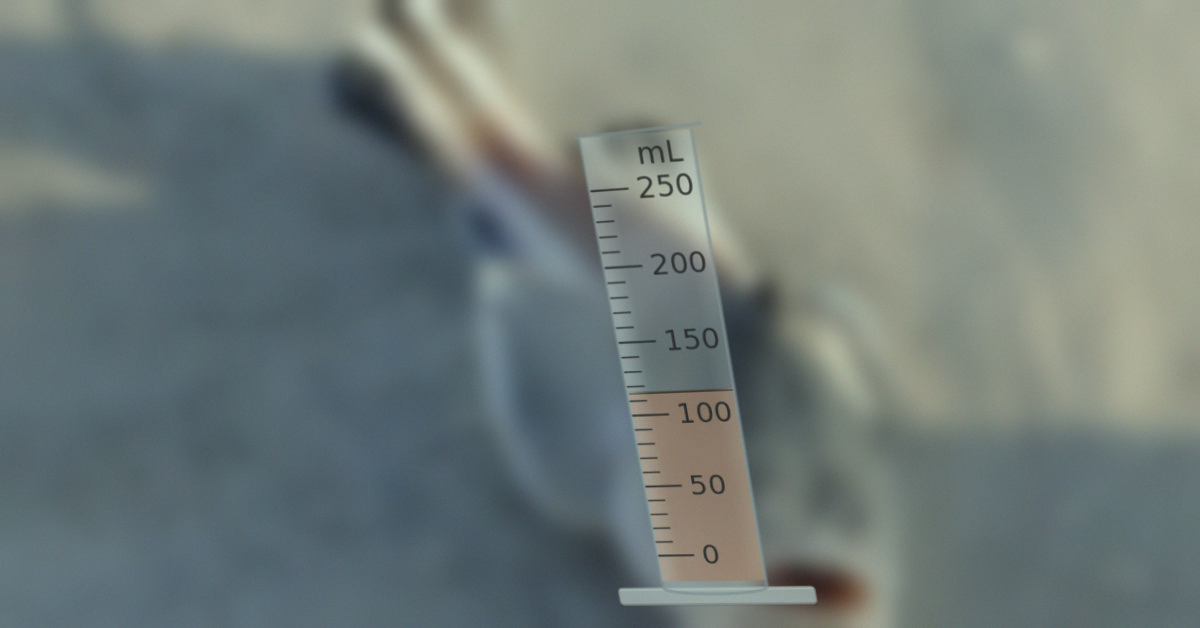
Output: 115 mL
